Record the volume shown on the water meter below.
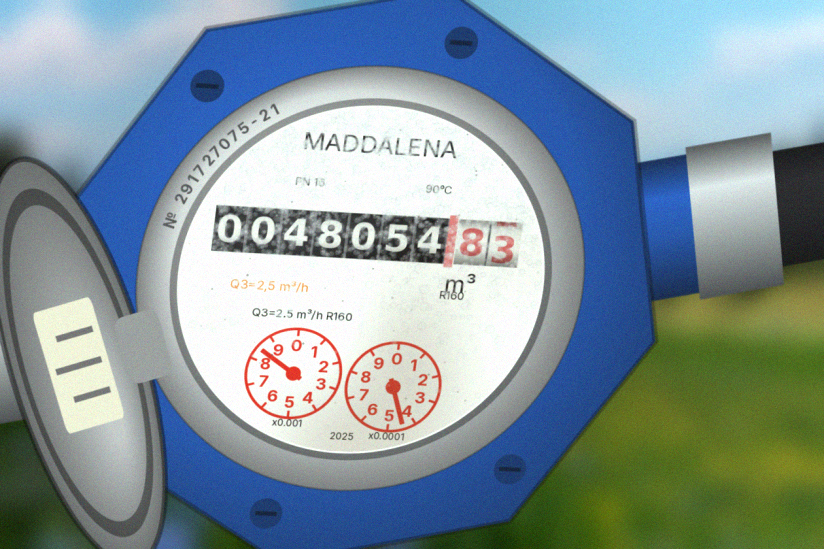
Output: 48054.8284 m³
